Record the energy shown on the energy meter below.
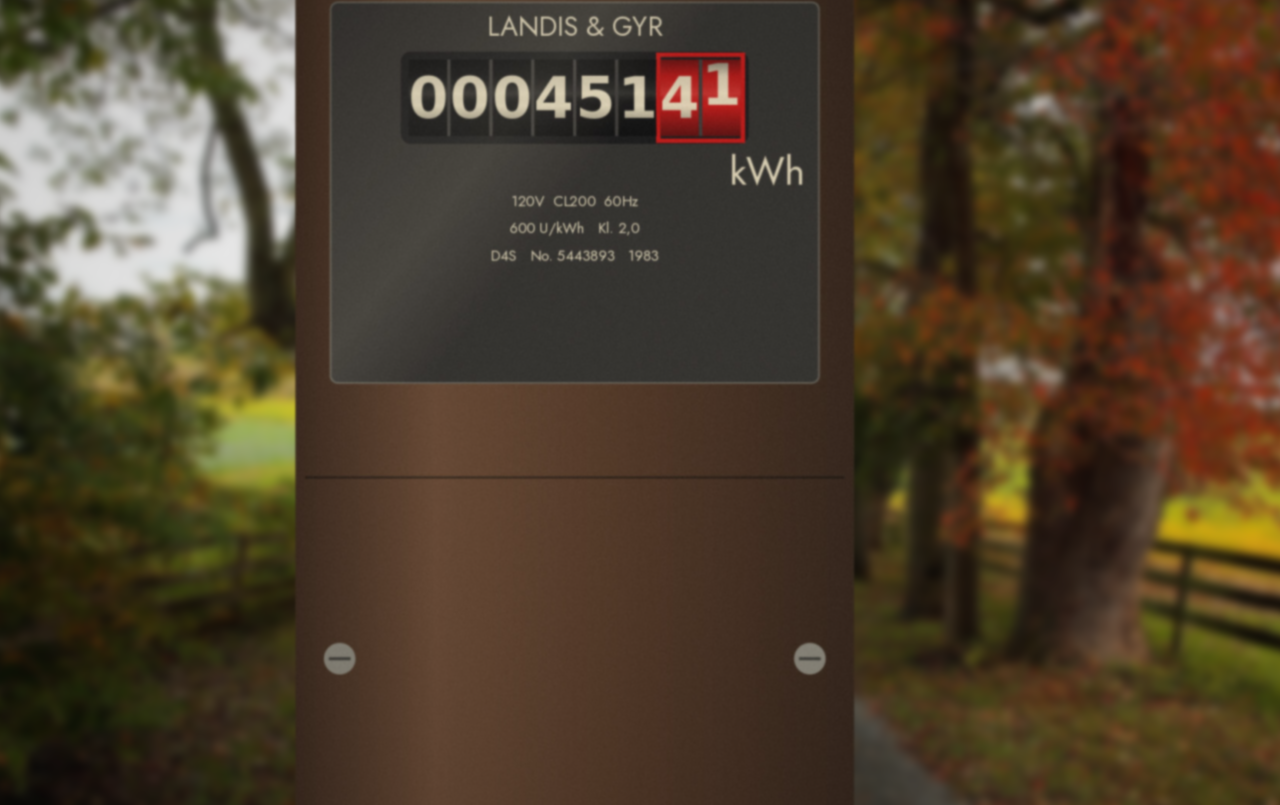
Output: 451.41 kWh
